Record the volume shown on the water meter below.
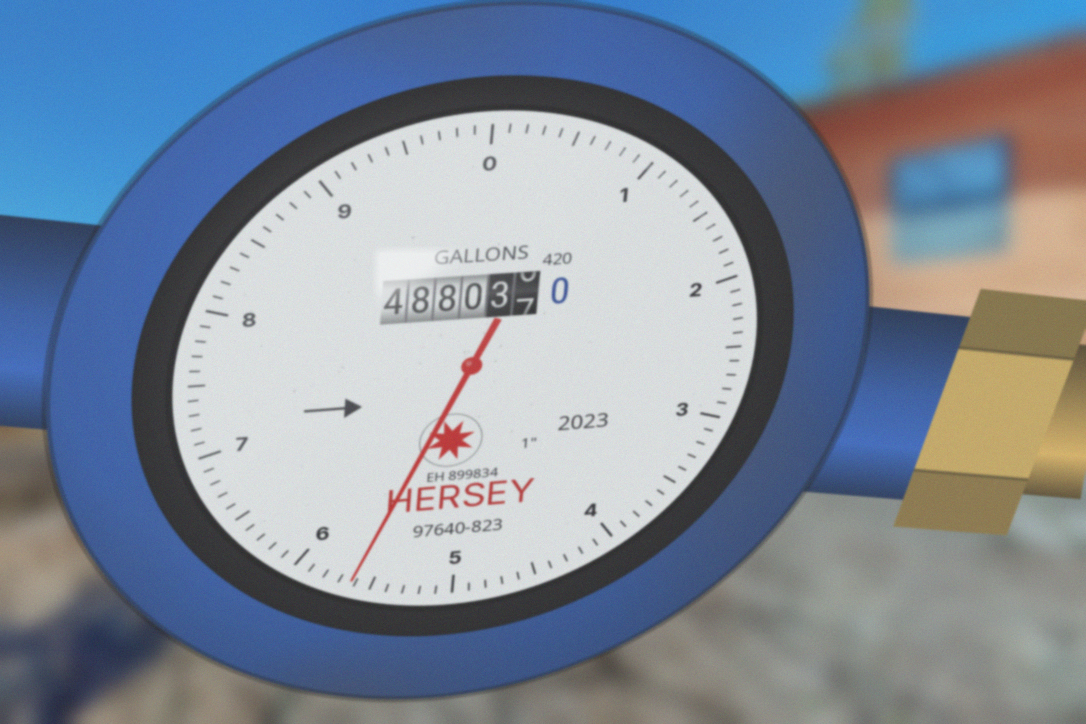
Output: 4880365.6 gal
